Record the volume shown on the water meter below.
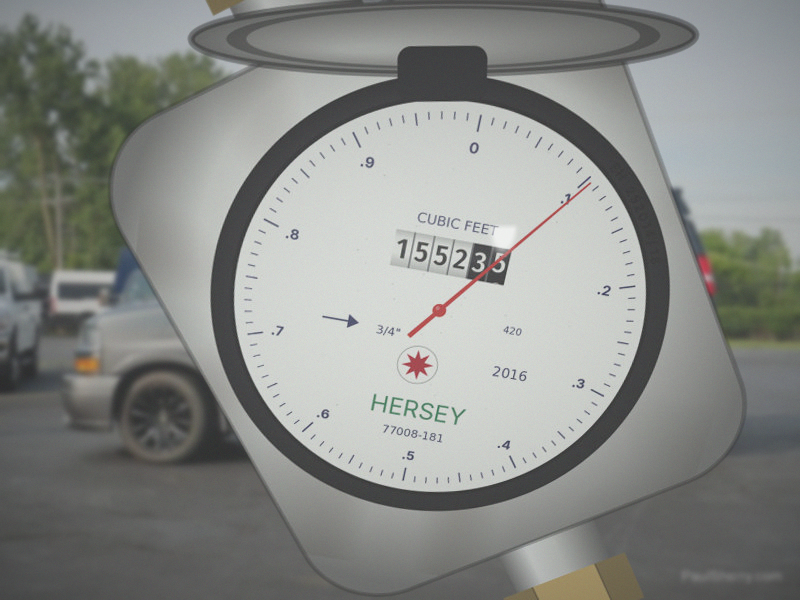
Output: 155235.10 ft³
